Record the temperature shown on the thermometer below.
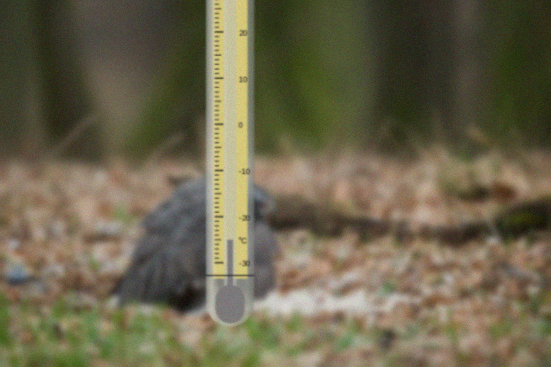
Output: -25 °C
